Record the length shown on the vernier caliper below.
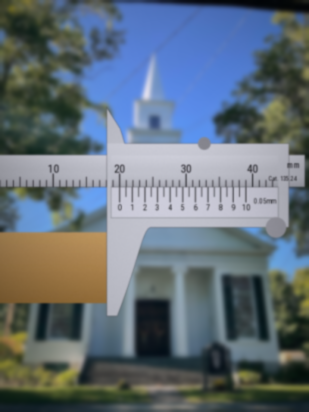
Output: 20.0 mm
